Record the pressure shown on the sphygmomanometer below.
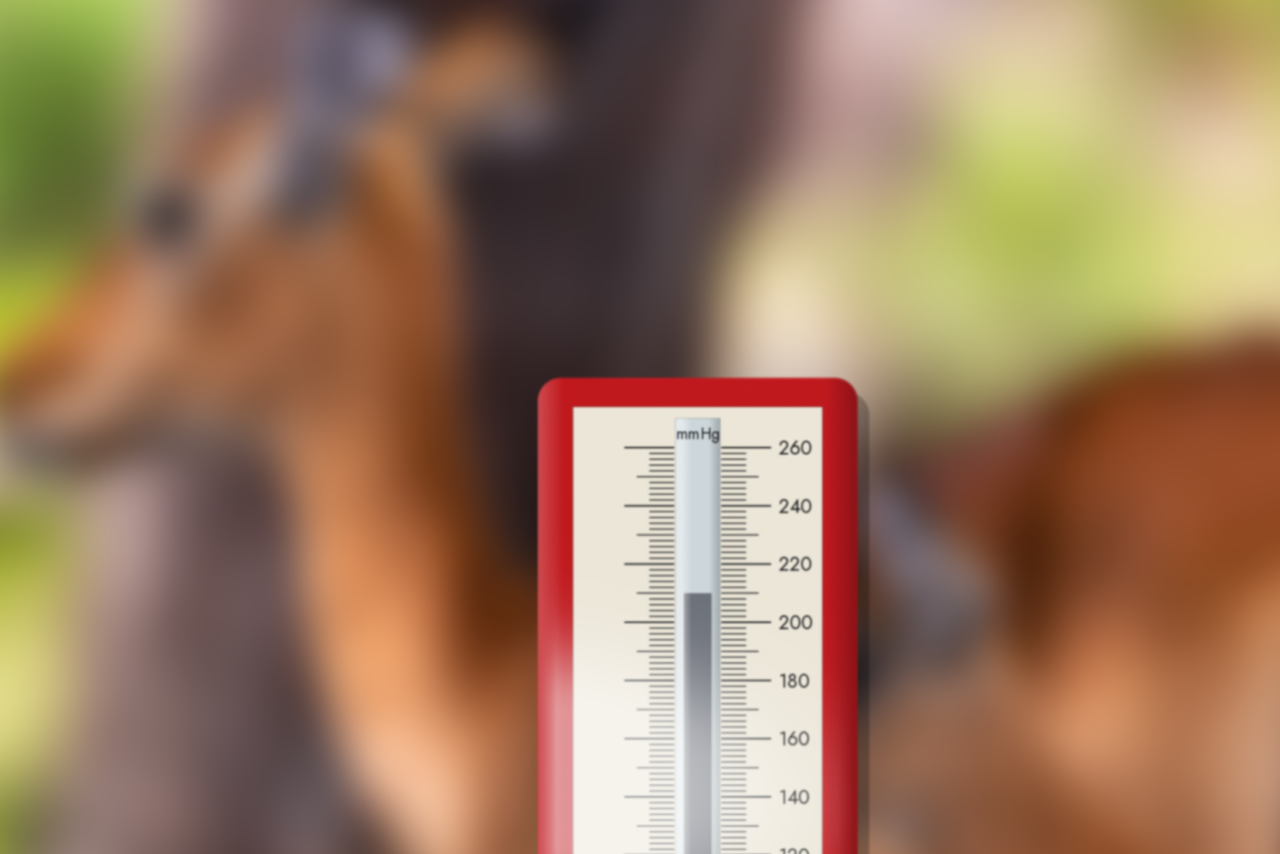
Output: 210 mmHg
